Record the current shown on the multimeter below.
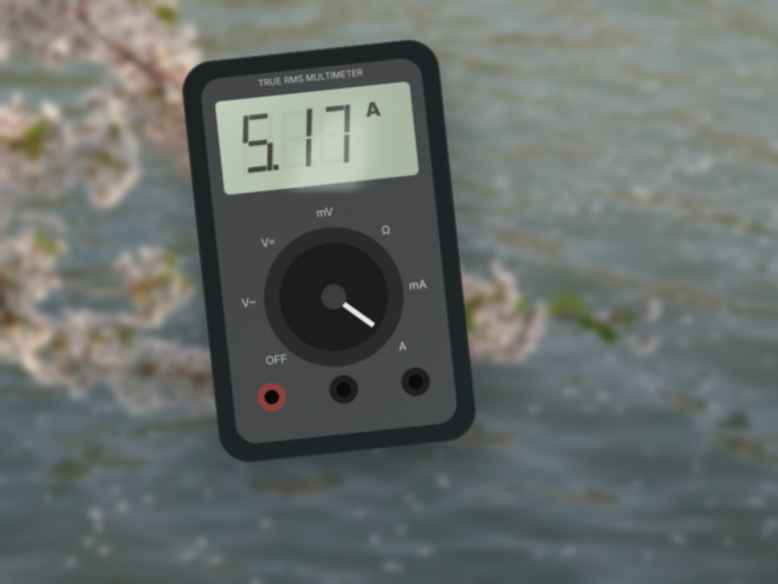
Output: 5.17 A
